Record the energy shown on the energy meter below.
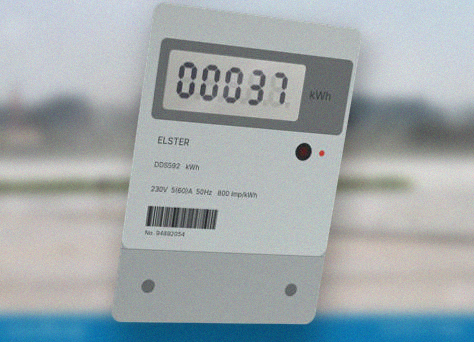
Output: 37 kWh
